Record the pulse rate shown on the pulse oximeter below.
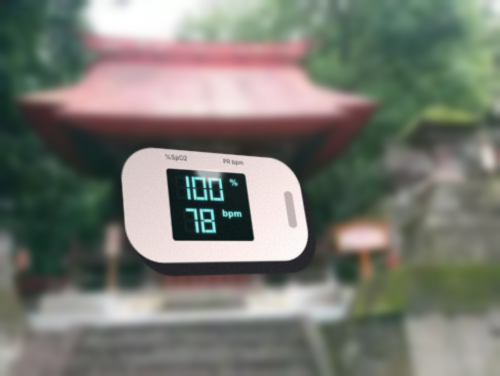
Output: 78 bpm
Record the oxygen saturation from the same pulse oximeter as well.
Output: 100 %
